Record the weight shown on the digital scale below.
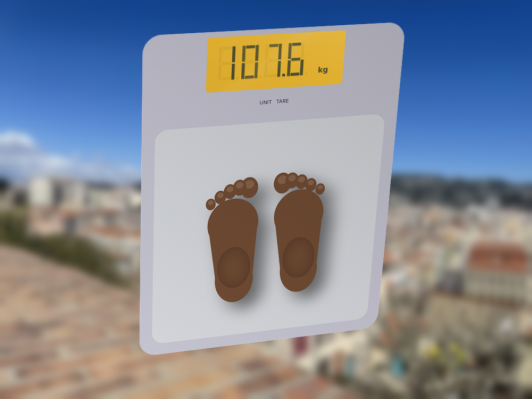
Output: 107.6 kg
